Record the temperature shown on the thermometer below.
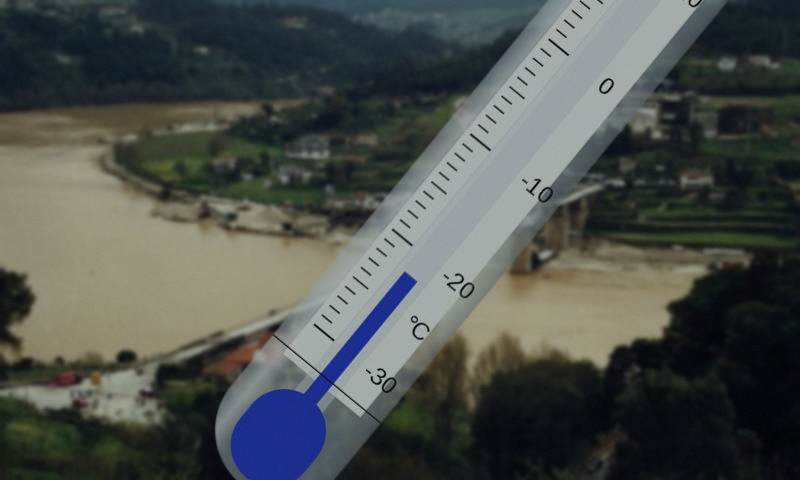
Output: -22 °C
